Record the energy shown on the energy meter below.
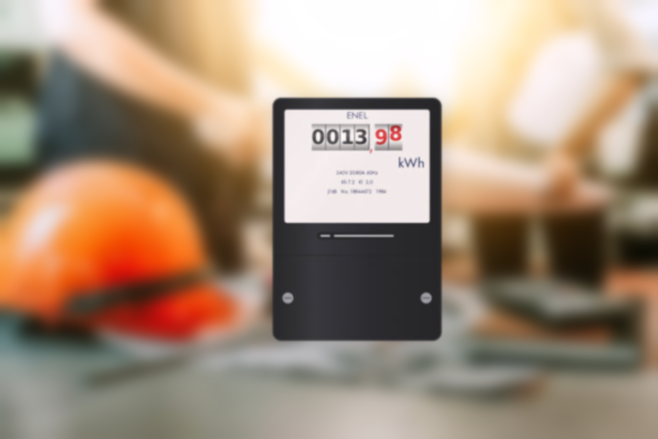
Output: 13.98 kWh
